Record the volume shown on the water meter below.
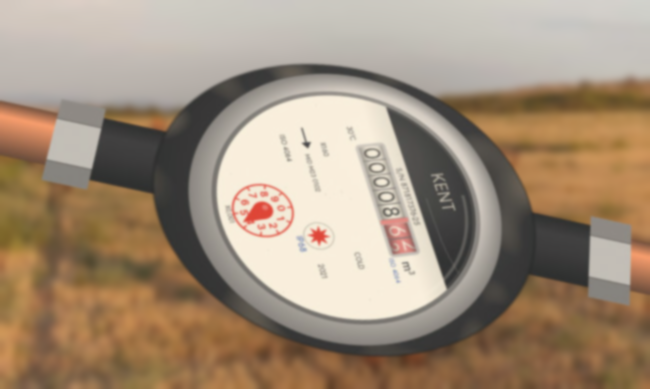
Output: 8.624 m³
